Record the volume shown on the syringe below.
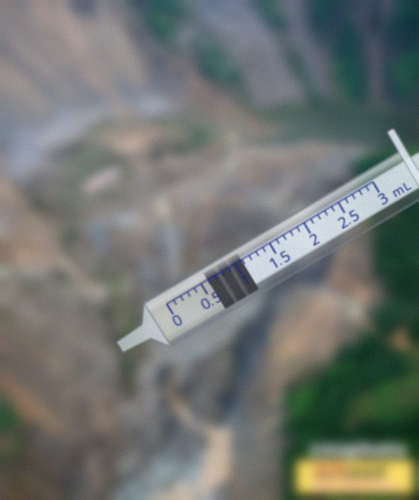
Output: 0.6 mL
